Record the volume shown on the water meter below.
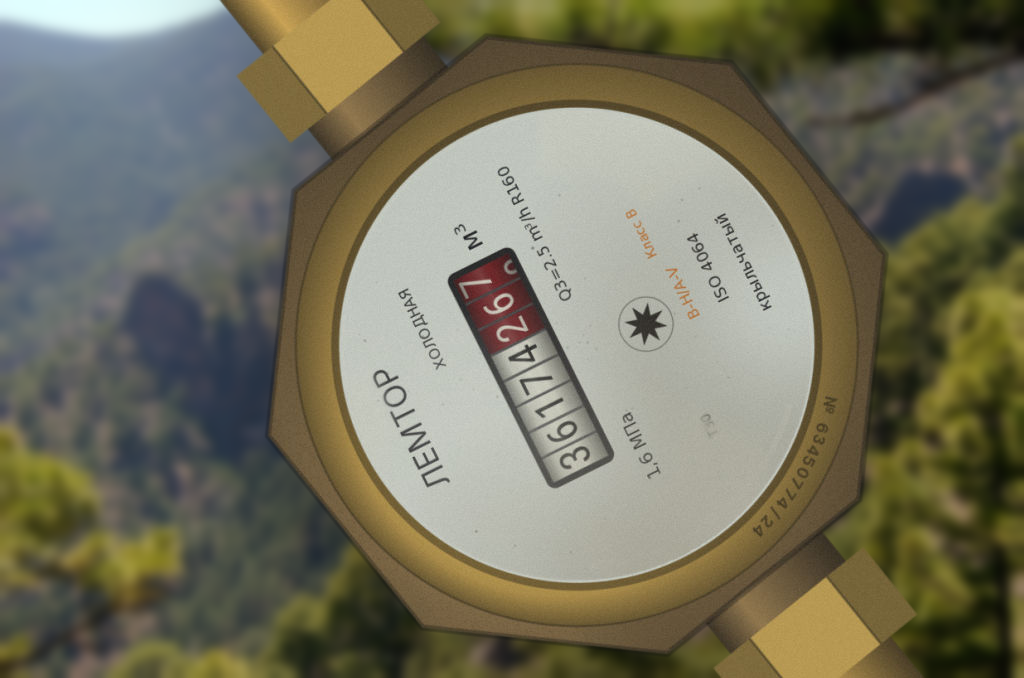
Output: 36174.267 m³
